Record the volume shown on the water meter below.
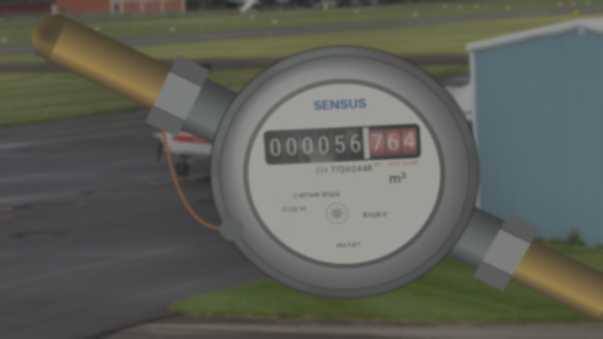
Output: 56.764 m³
